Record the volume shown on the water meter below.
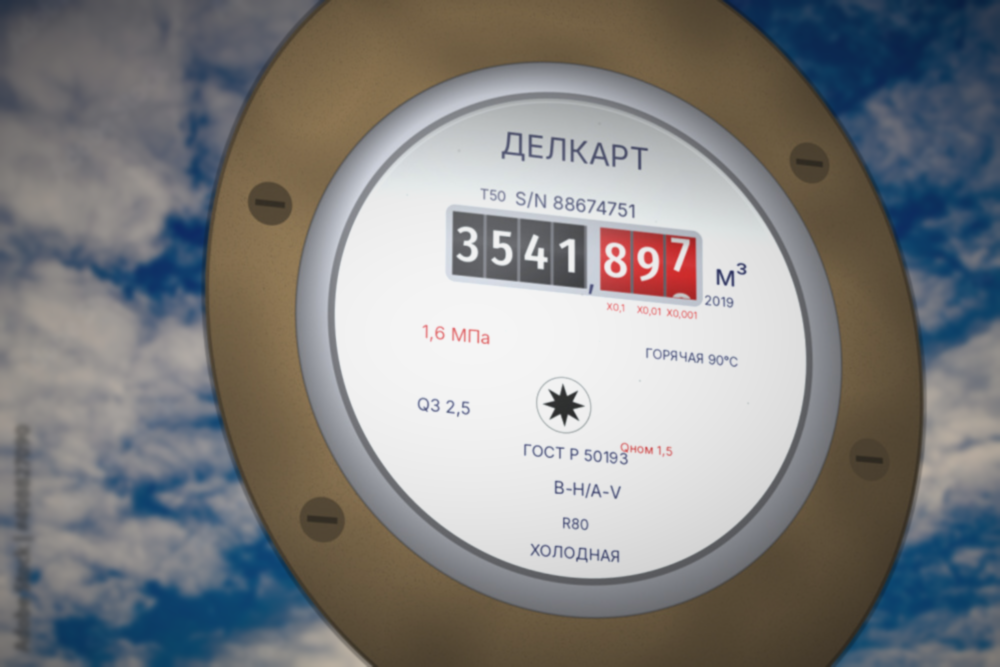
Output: 3541.897 m³
